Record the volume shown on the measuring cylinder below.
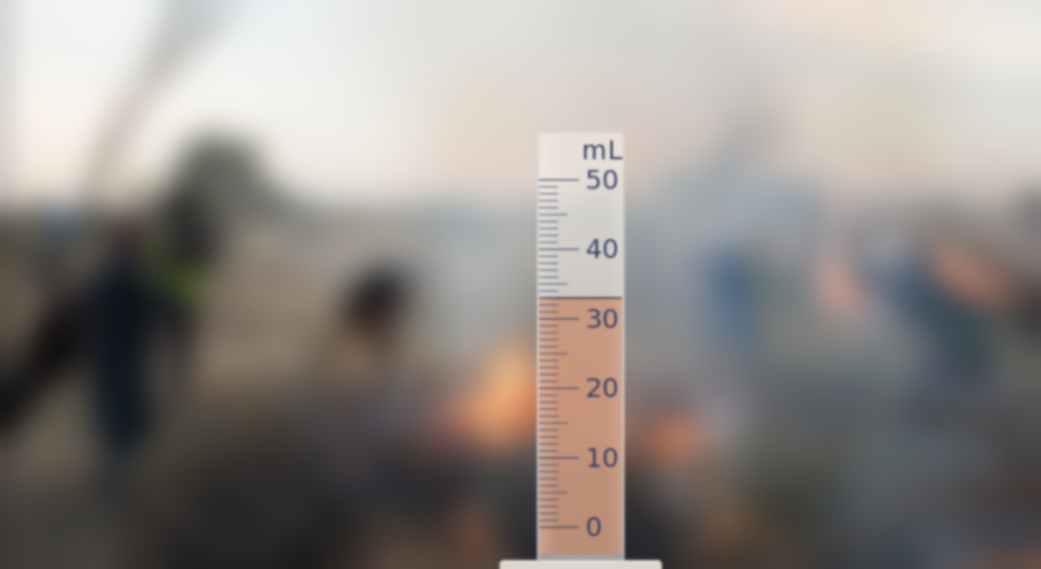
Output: 33 mL
